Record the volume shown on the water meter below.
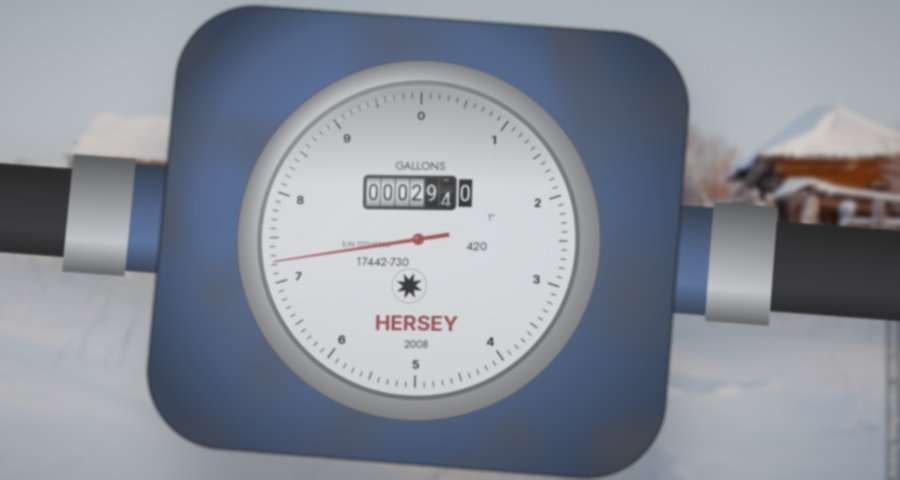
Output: 2937.2 gal
